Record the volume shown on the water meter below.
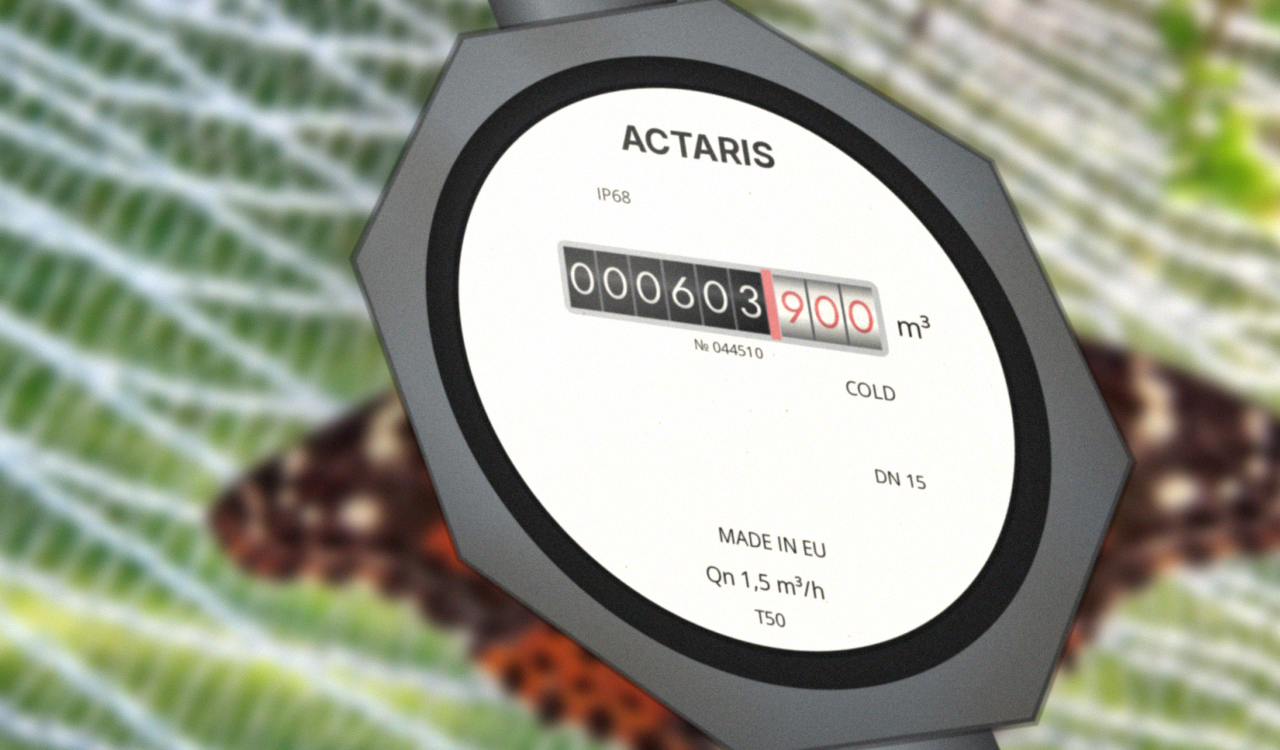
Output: 603.900 m³
